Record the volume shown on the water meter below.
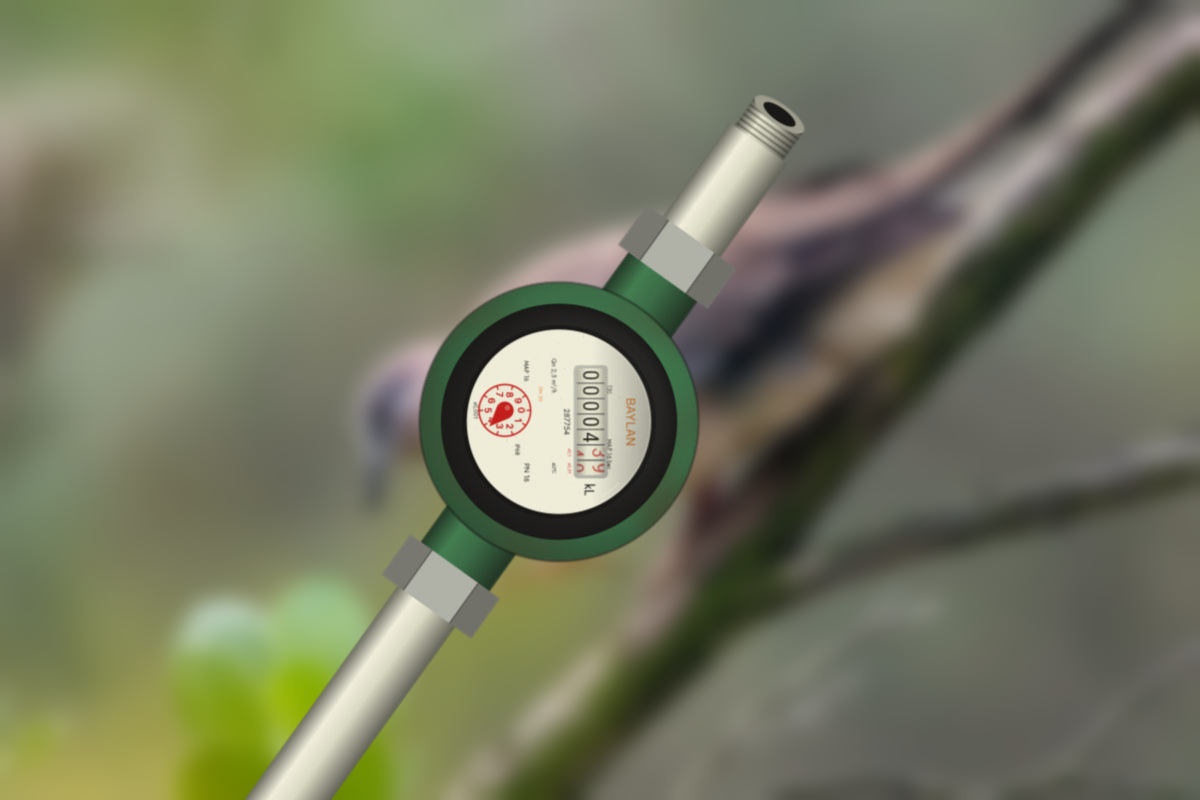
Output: 4.393 kL
